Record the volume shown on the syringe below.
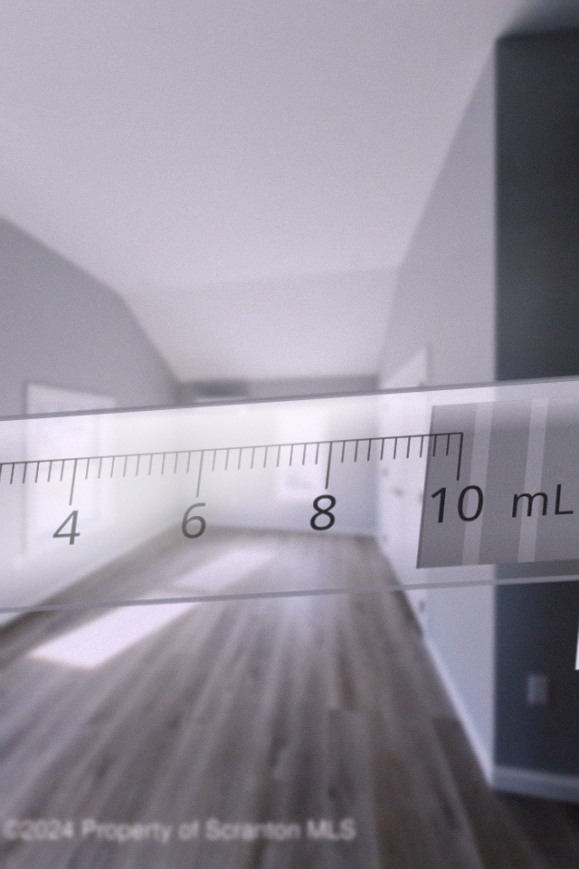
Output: 9.5 mL
